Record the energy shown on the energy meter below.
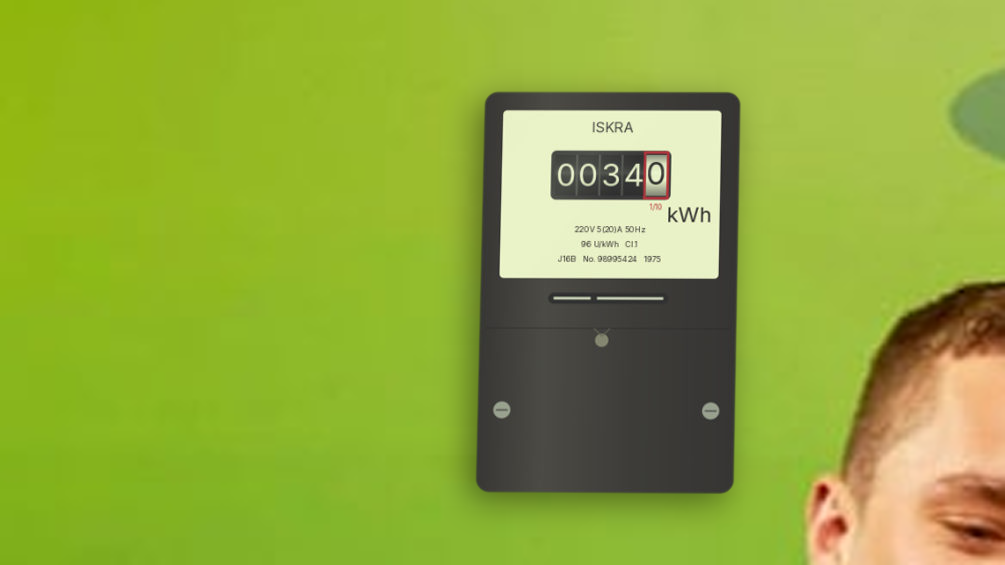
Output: 34.0 kWh
